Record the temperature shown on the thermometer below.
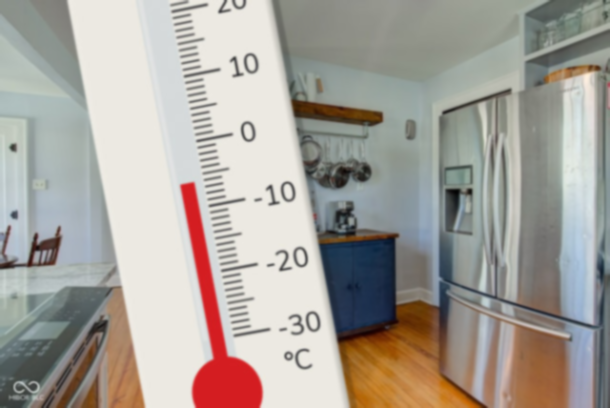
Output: -6 °C
